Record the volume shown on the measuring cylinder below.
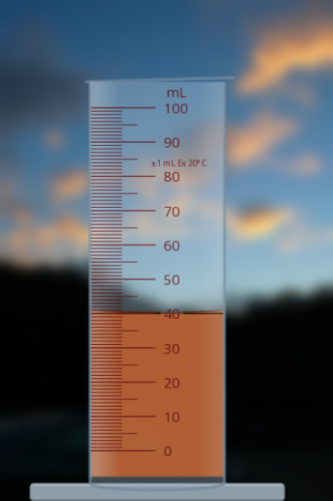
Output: 40 mL
